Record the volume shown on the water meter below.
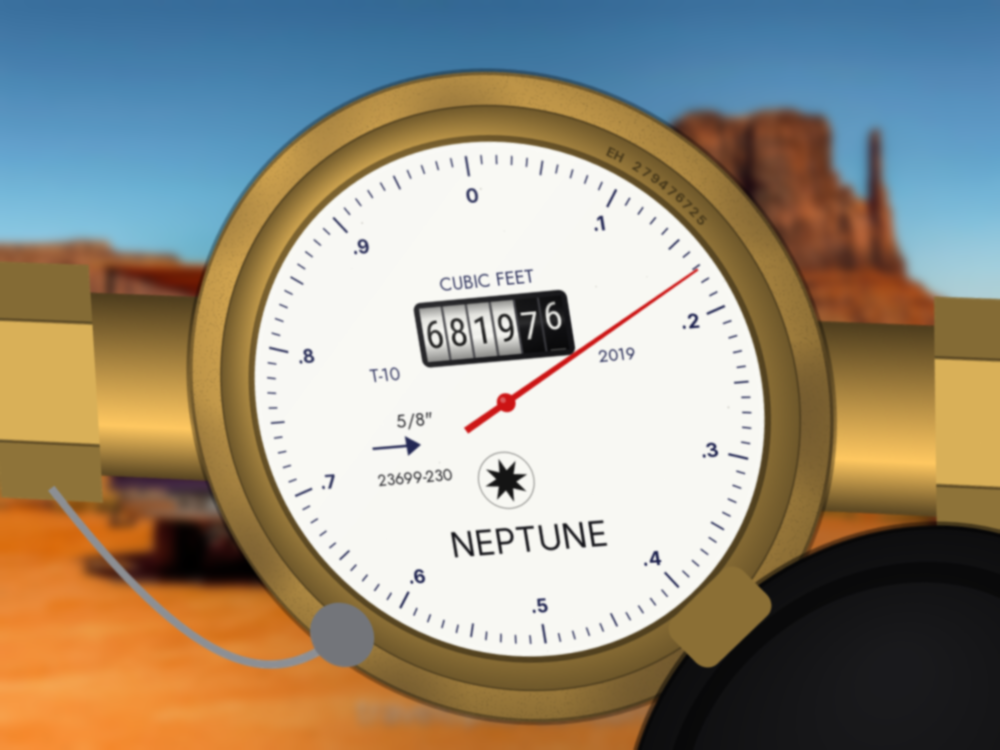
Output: 681976.17 ft³
